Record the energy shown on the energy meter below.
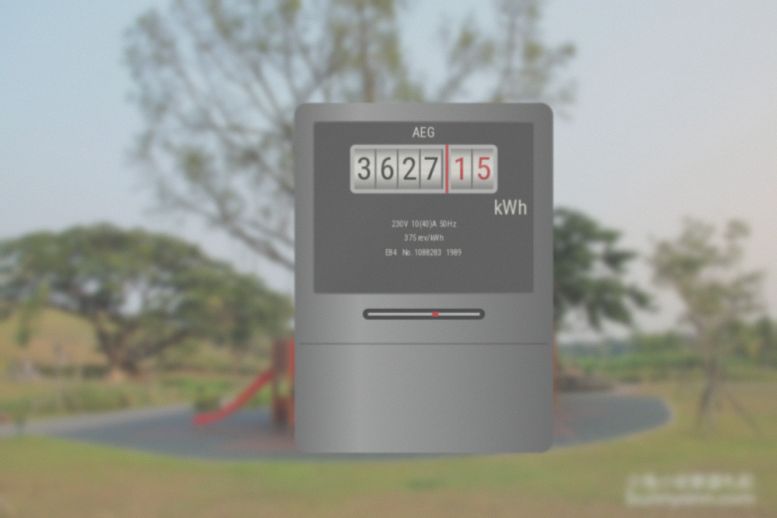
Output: 3627.15 kWh
